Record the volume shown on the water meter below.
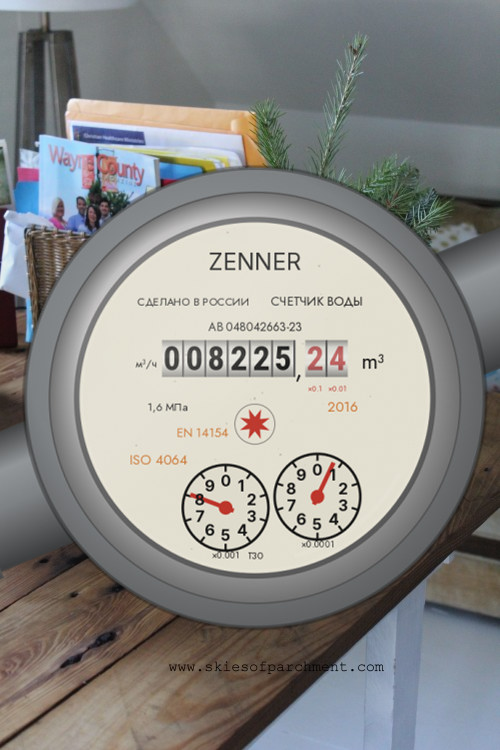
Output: 8225.2480 m³
